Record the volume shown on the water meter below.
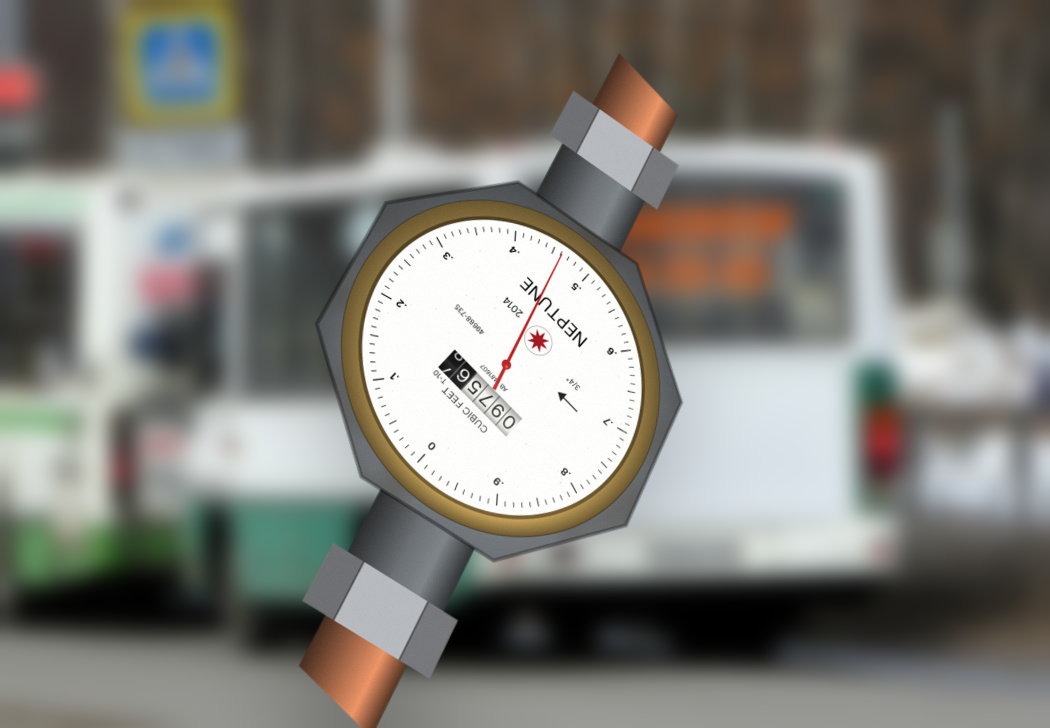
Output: 97567.46 ft³
